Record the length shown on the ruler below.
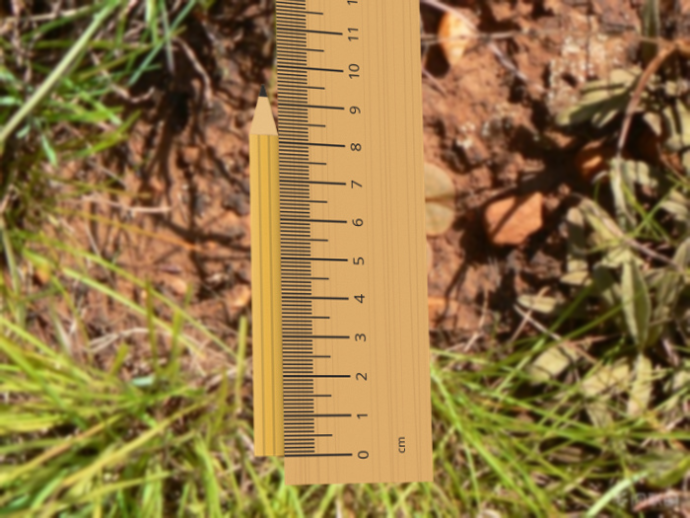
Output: 9.5 cm
